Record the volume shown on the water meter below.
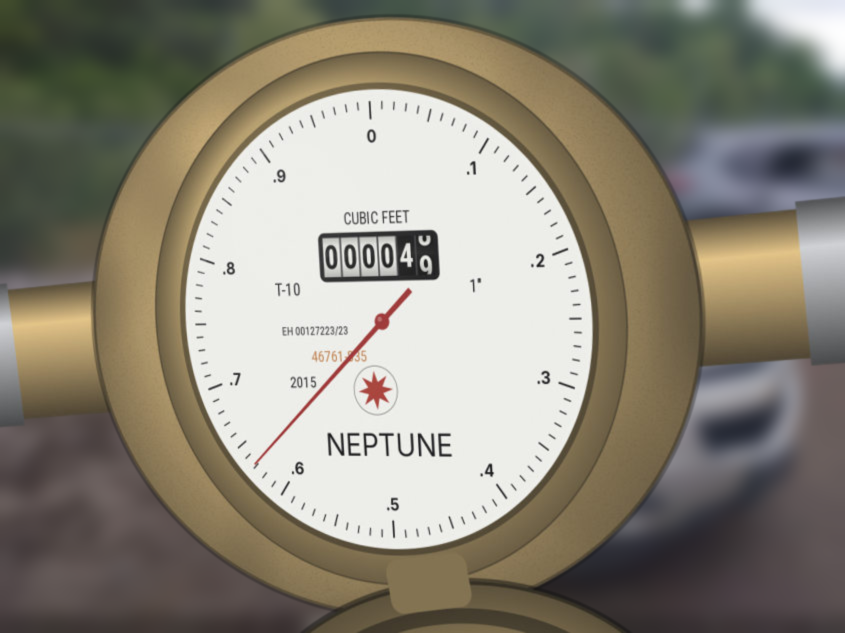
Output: 48.63 ft³
